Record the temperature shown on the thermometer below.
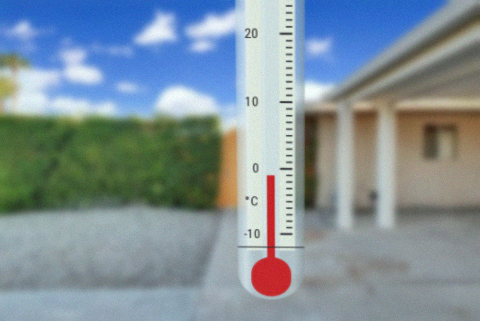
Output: -1 °C
